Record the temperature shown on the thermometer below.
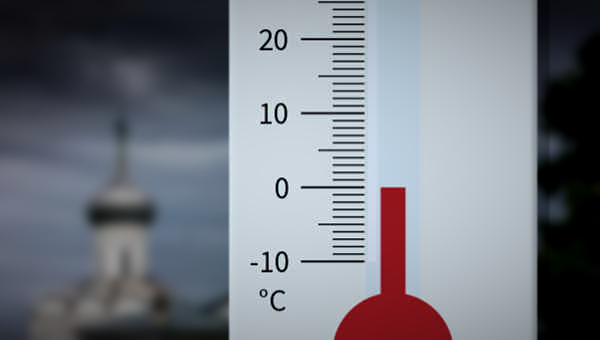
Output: 0 °C
